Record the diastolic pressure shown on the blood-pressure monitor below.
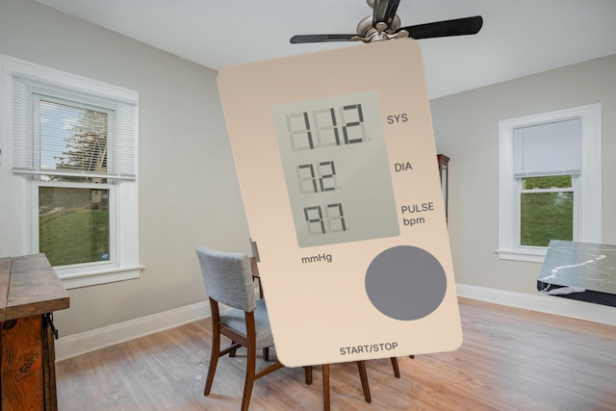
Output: 72 mmHg
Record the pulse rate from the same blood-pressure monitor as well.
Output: 97 bpm
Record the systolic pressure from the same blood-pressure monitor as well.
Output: 112 mmHg
